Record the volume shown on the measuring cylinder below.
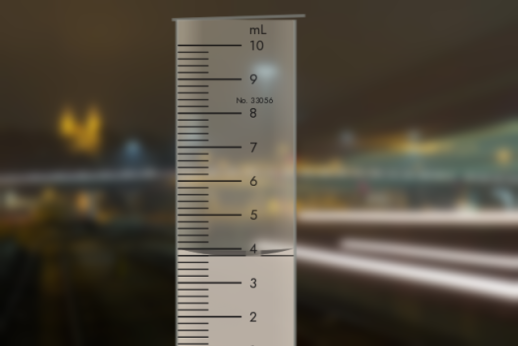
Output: 3.8 mL
